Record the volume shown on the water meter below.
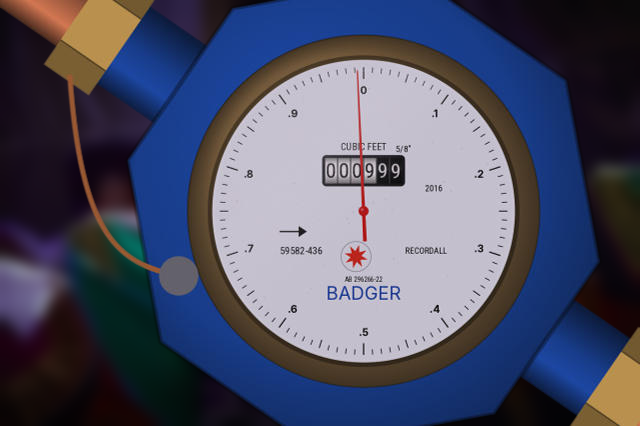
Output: 998.99 ft³
